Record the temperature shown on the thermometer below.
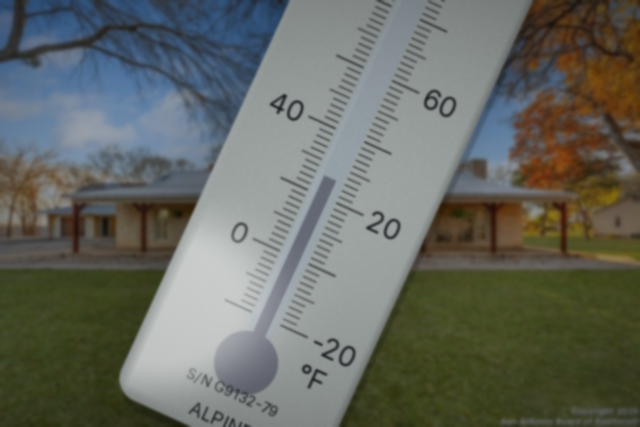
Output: 26 °F
